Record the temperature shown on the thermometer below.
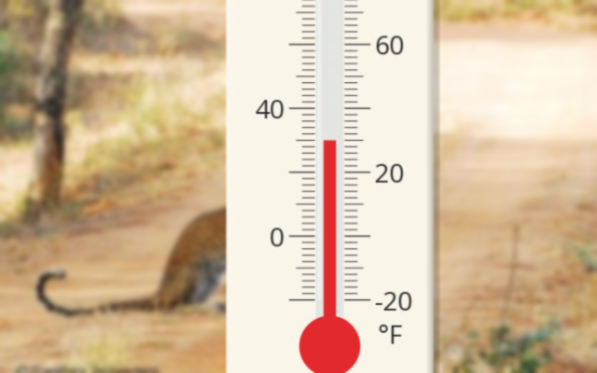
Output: 30 °F
